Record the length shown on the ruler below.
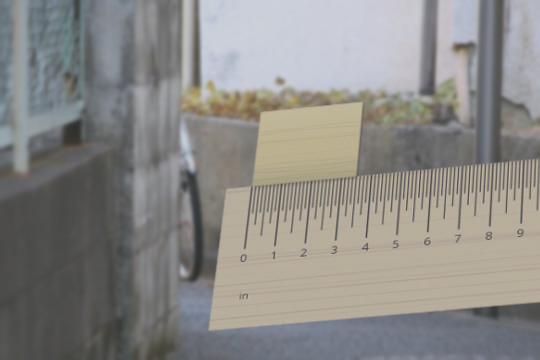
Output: 3.5 in
